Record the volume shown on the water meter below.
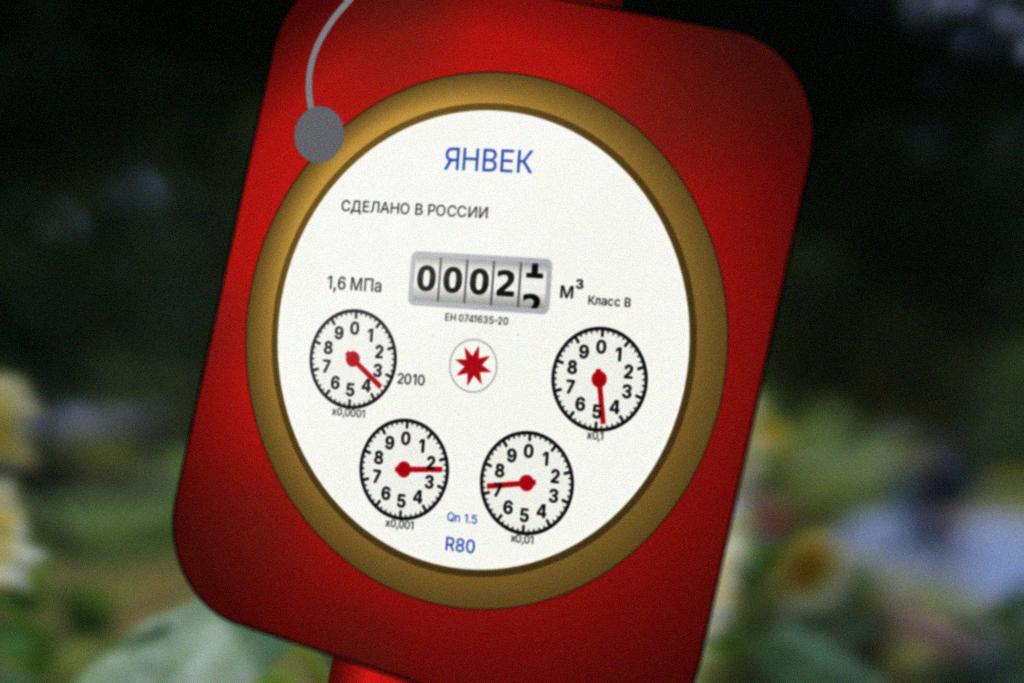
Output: 21.4723 m³
